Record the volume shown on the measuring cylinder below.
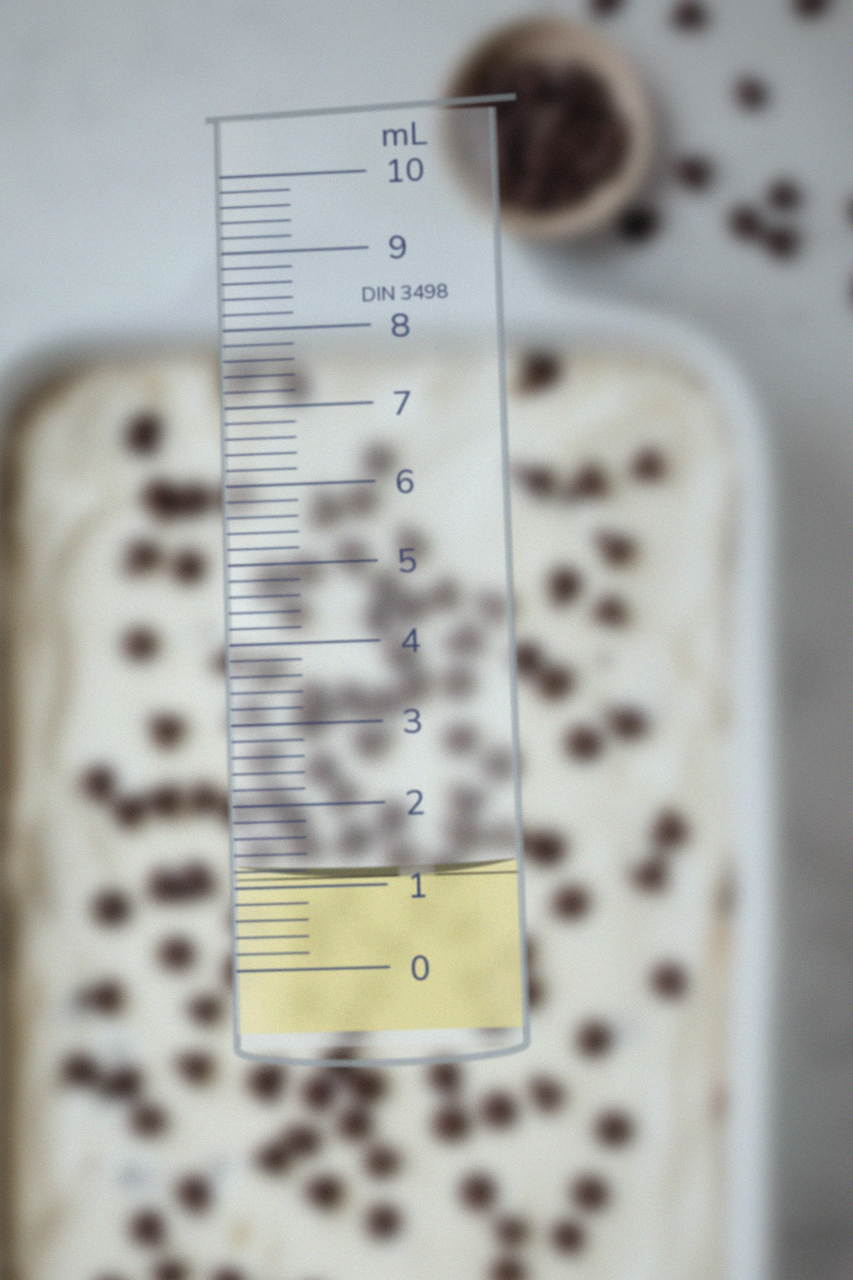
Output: 1.1 mL
